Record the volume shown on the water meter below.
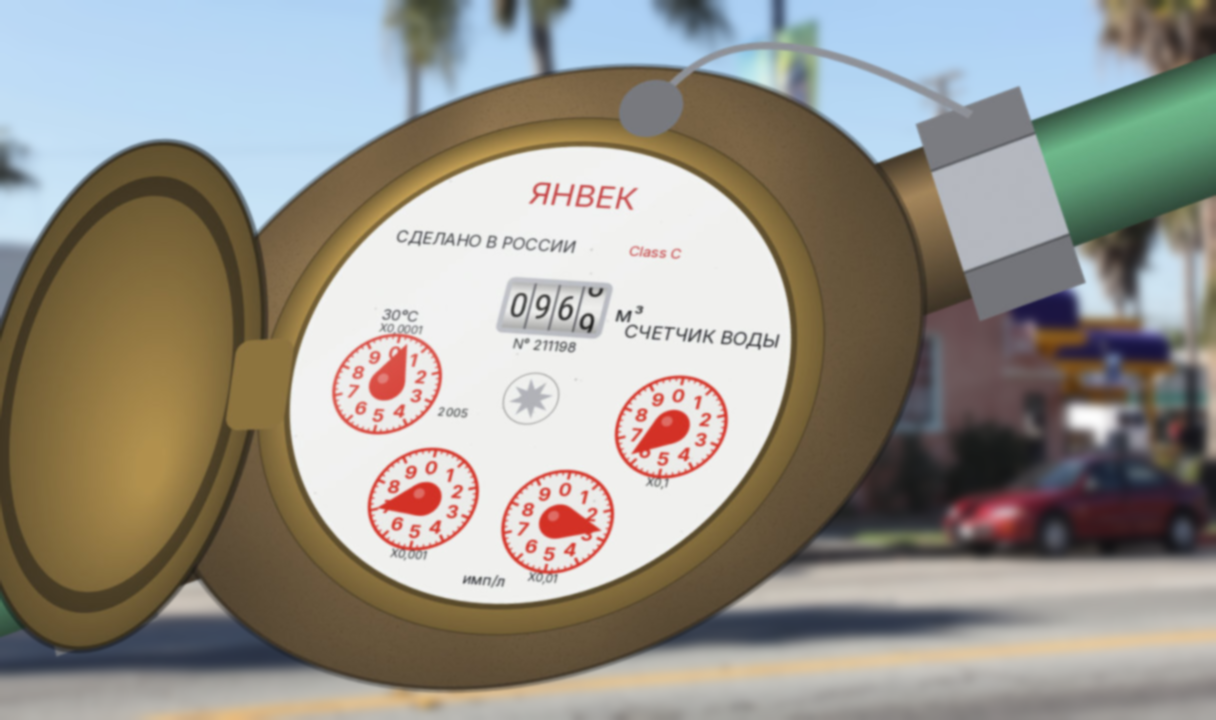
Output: 968.6270 m³
